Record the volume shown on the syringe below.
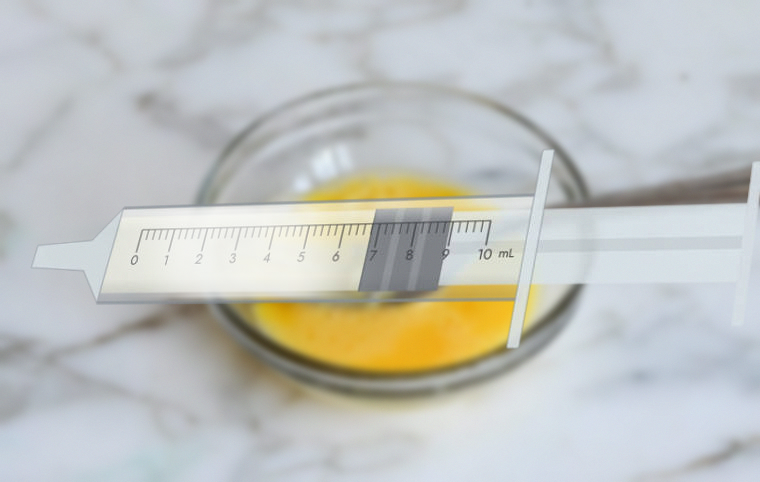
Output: 6.8 mL
